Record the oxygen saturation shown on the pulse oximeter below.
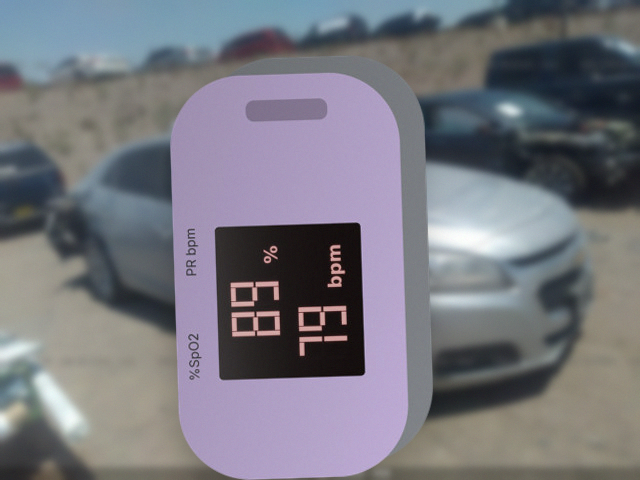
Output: 89 %
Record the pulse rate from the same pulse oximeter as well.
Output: 79 bpm
